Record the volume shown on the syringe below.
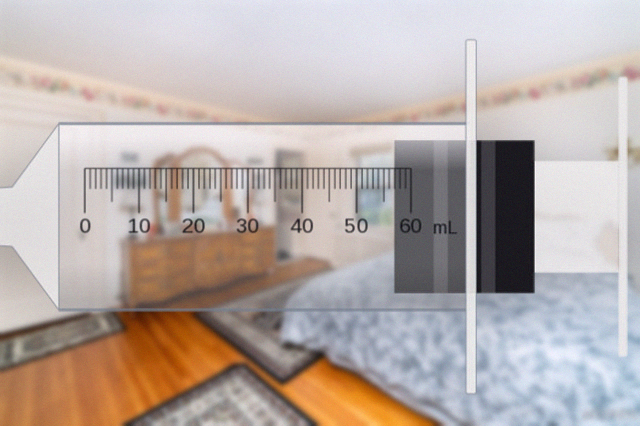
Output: 57 mL
